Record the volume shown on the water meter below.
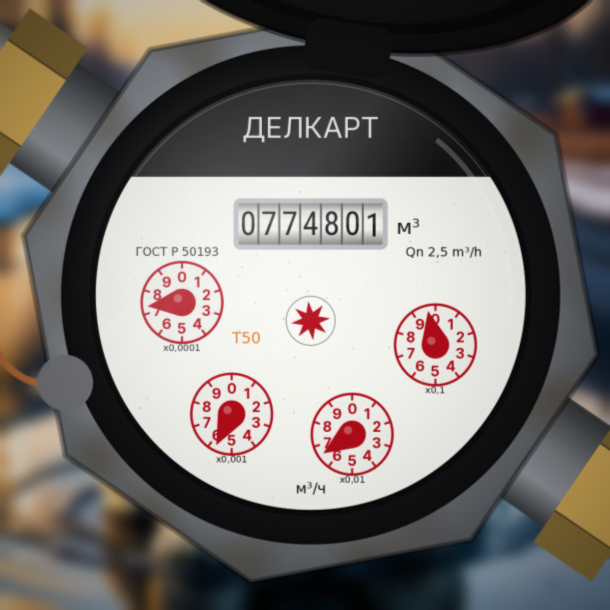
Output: 774800.9657 m³
